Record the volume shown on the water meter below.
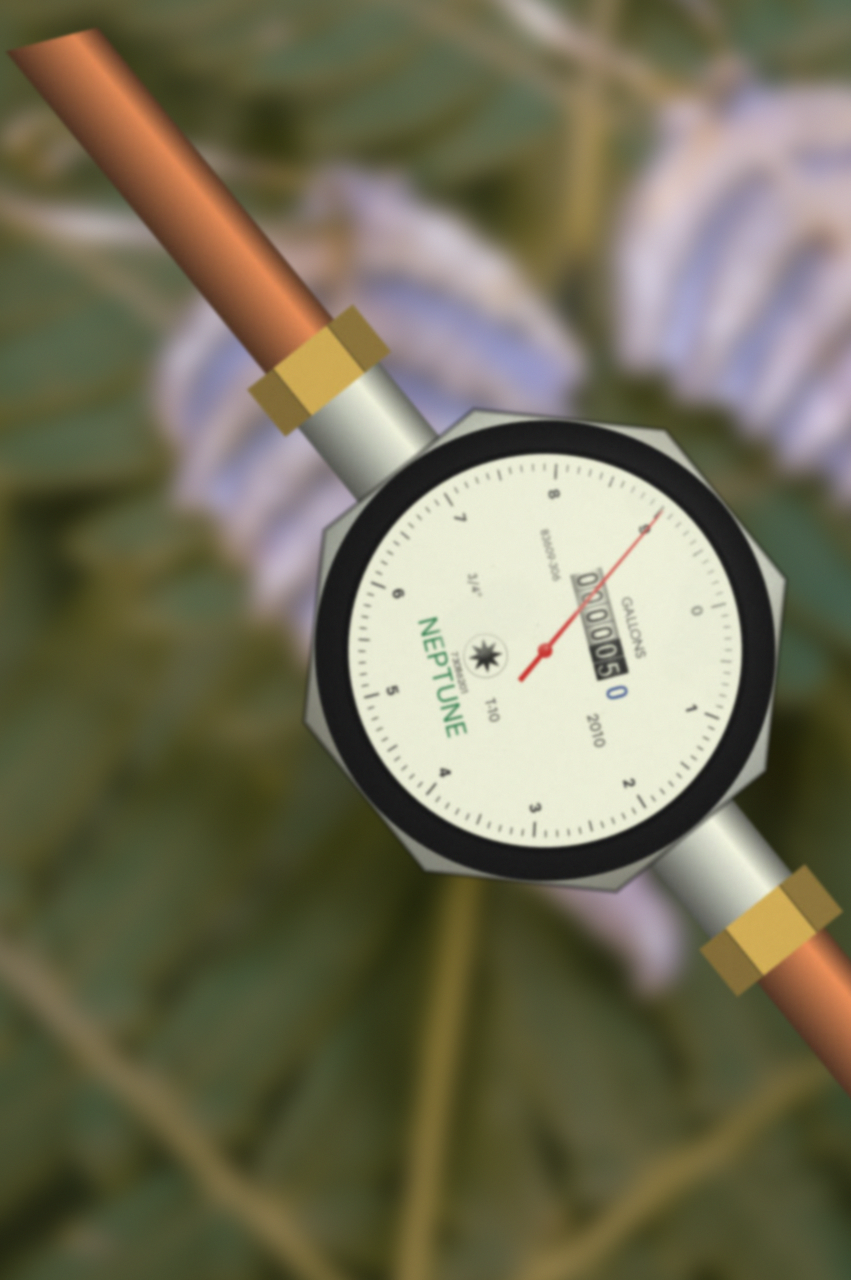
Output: 49.0 gal
